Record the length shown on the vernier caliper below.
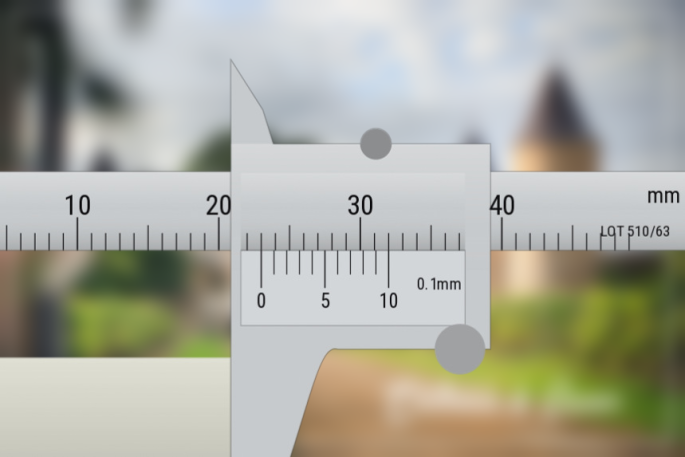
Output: 23.0 mm
